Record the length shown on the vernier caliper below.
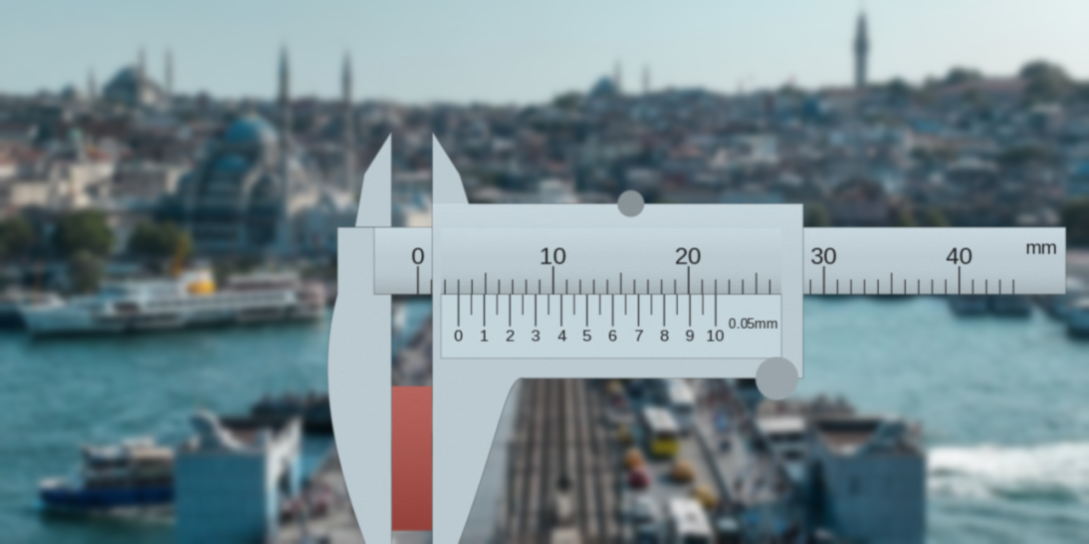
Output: 3.0 mm
